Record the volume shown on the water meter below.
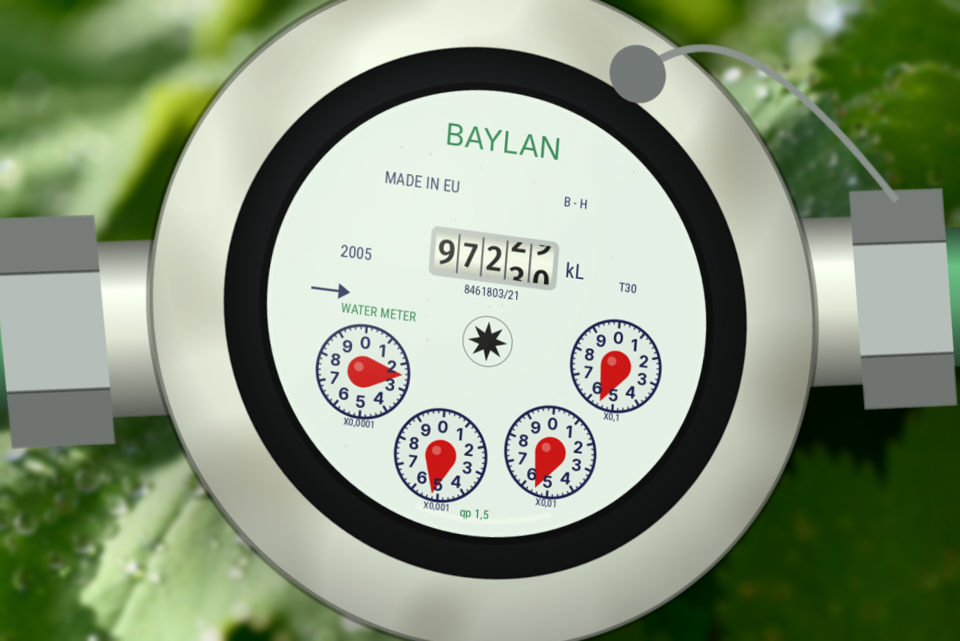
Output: 97229.5552 kL
